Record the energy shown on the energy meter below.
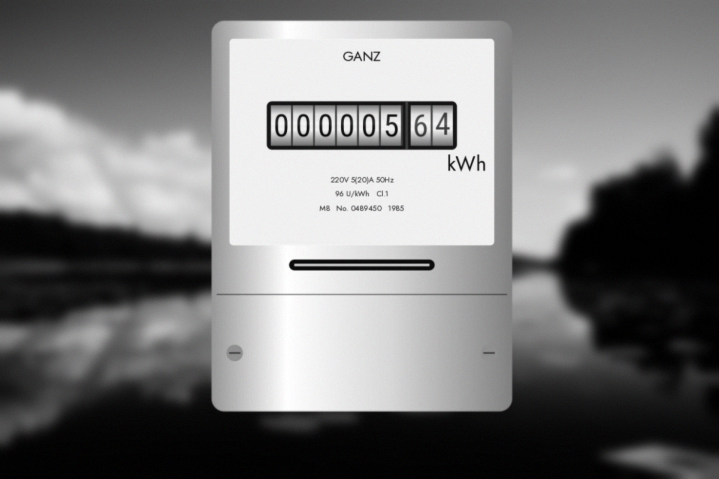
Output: 5.64 kWh
